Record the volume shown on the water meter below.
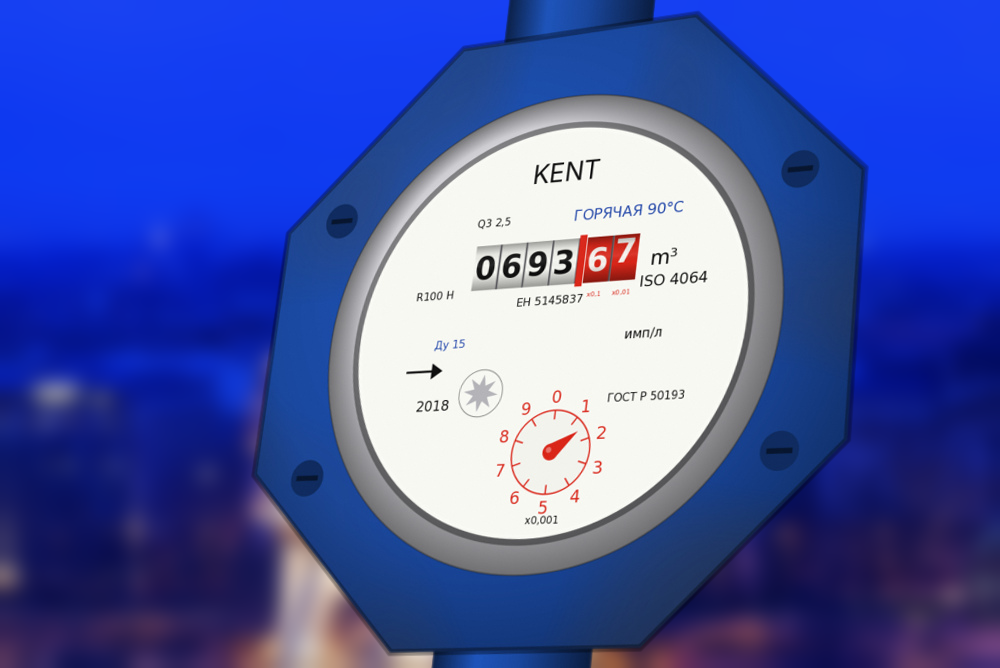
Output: 693.671 m³
